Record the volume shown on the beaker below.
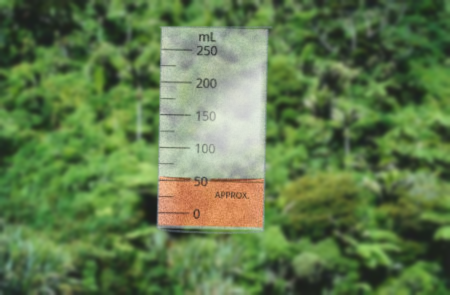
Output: 50 mL
